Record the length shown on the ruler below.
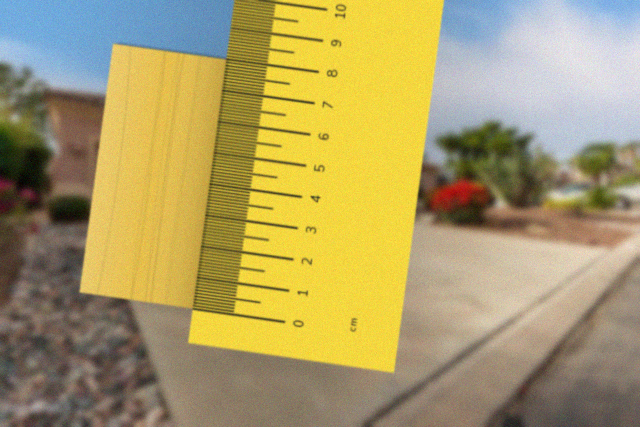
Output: 8 cm
